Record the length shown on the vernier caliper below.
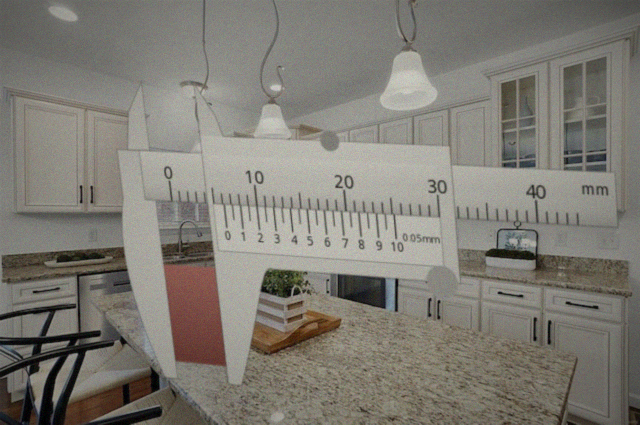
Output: 6.2 mm
